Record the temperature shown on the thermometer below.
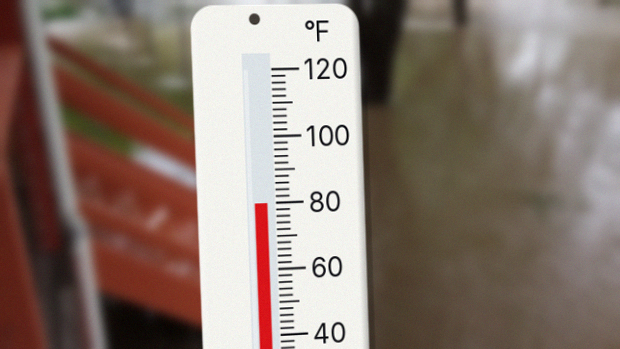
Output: 80 °F
